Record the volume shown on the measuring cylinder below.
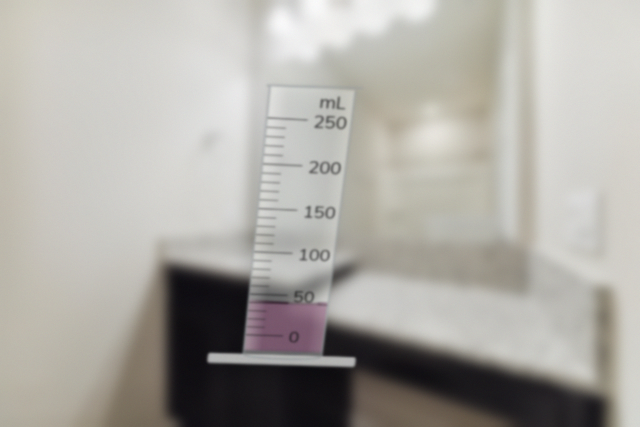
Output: 40 mL
